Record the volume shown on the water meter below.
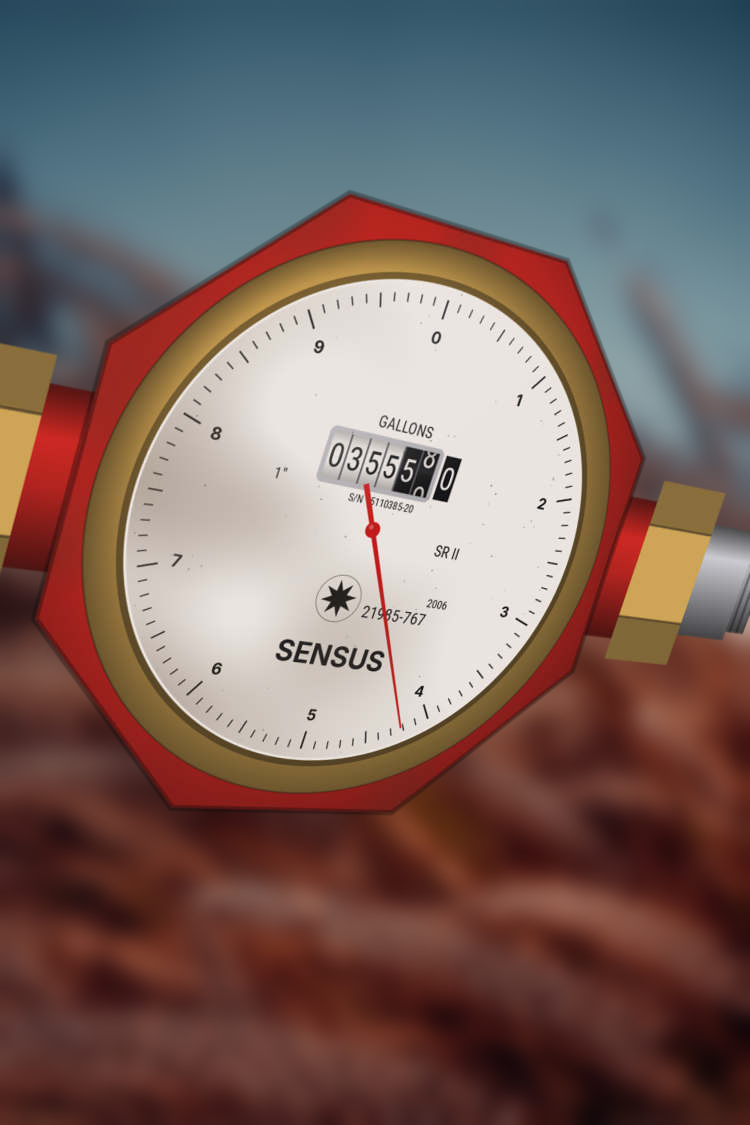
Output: 355584.2 gal
